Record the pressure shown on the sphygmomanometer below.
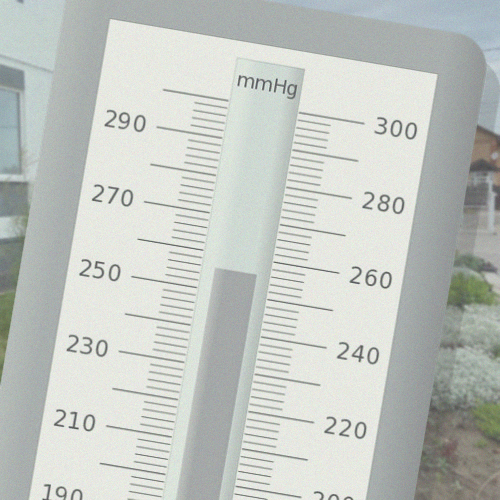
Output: 256 mmHg
